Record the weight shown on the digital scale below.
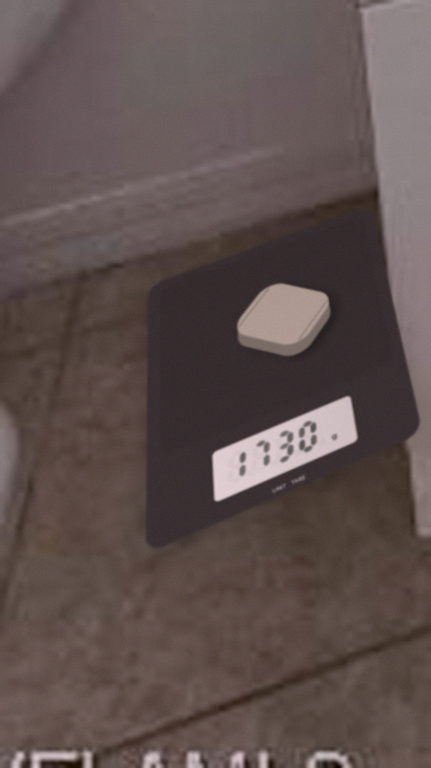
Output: 1730 g
